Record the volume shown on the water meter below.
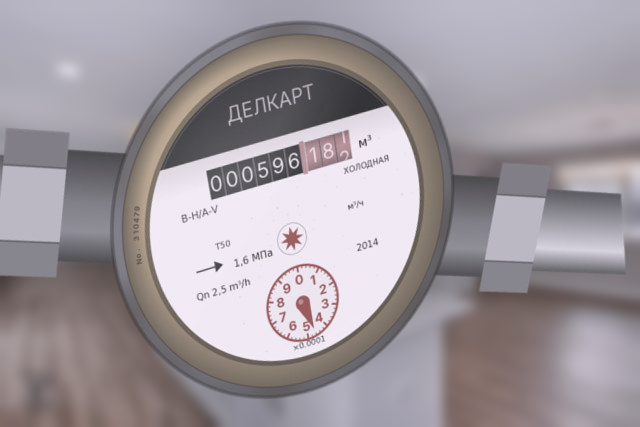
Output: 596.1814 m³
